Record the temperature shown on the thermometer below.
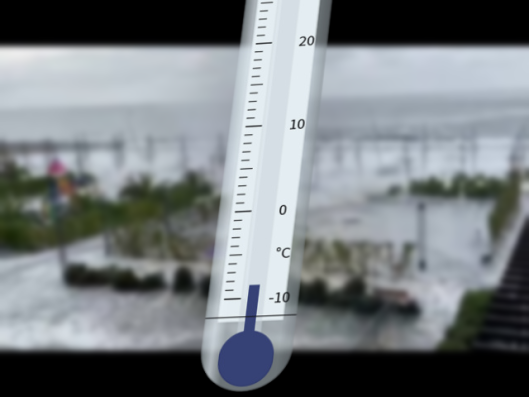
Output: -8.5 °C
